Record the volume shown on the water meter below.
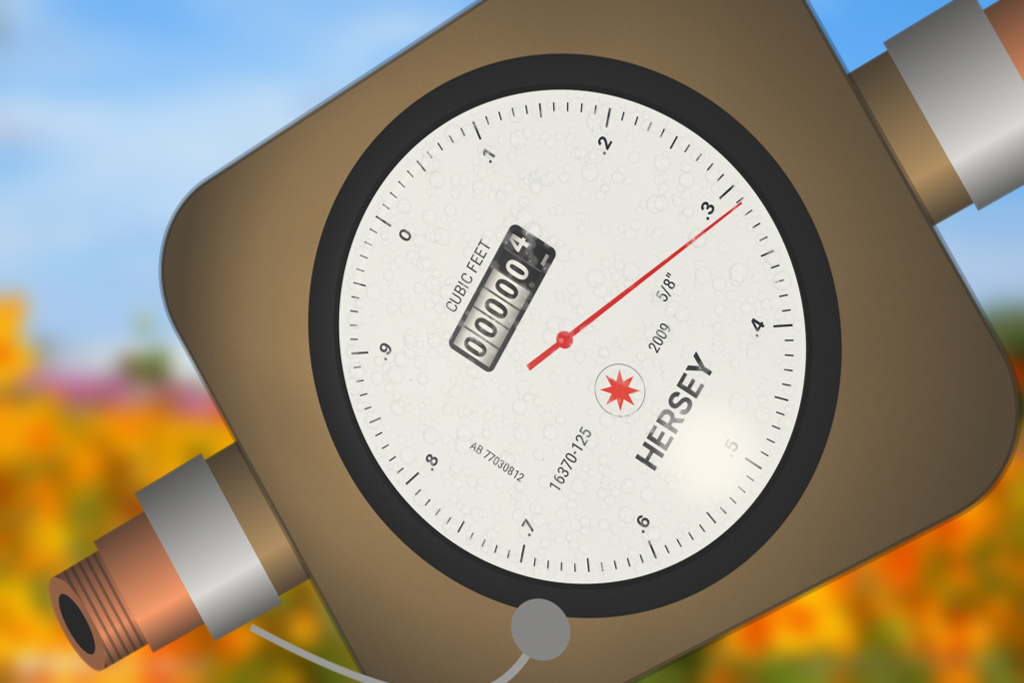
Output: 4.31 ft³
